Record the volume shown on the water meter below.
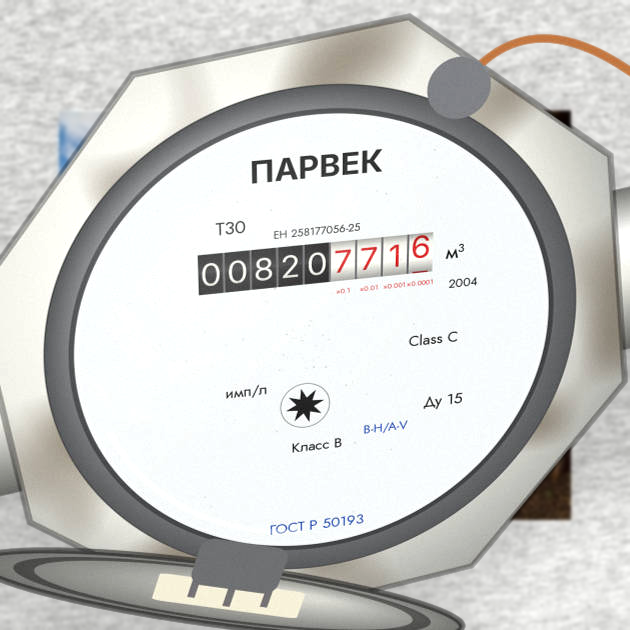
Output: 820.7716 m³
